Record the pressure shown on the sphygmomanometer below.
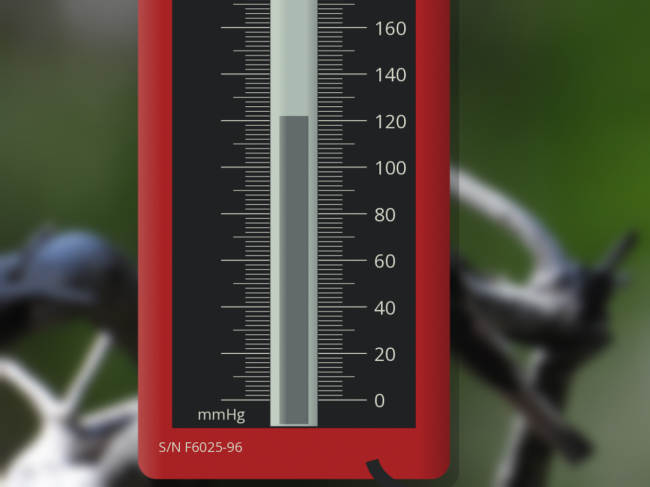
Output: 122 mmHg
